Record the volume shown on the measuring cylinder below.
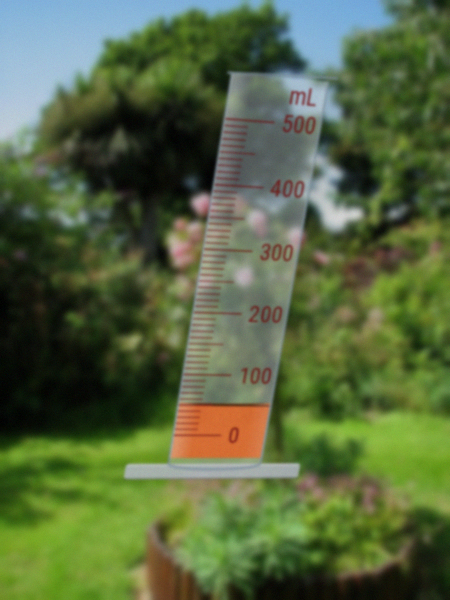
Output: 50 mL
